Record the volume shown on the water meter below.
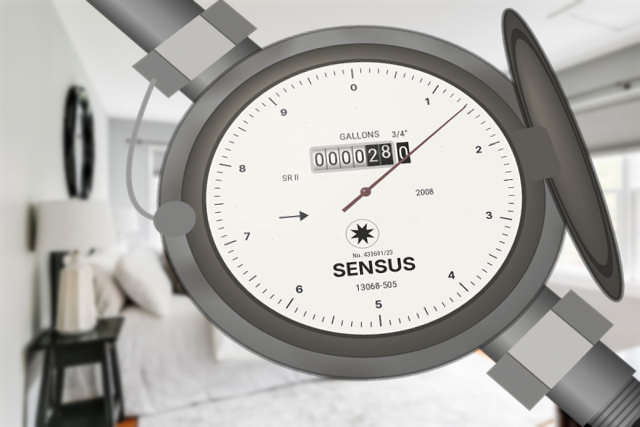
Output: 281.4 gal
